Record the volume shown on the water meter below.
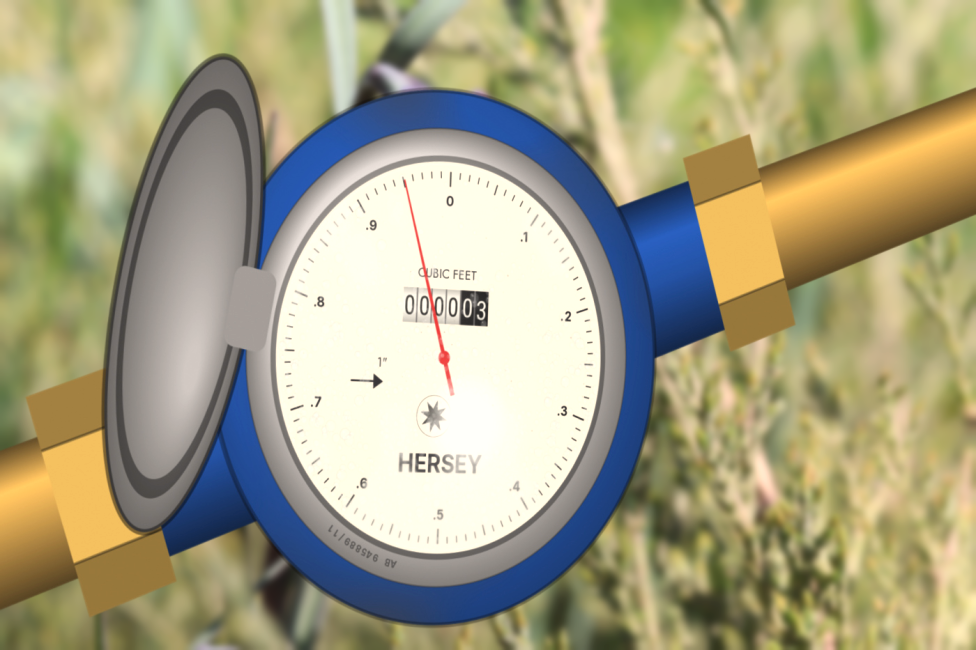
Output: 2.95 ft³
